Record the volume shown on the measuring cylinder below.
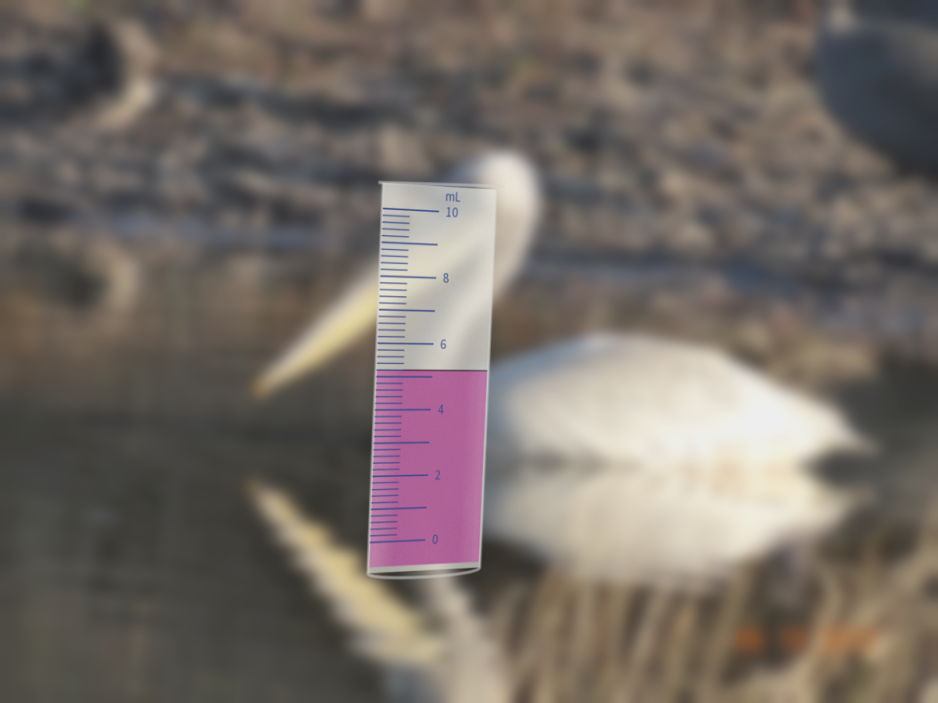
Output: 5.2 mL
